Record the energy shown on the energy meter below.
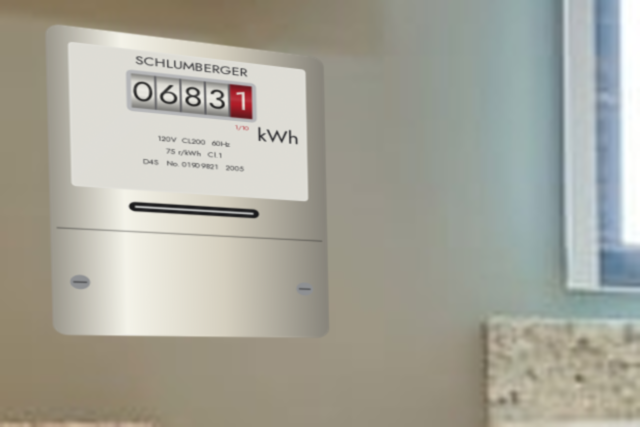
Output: 683.1 kWh
